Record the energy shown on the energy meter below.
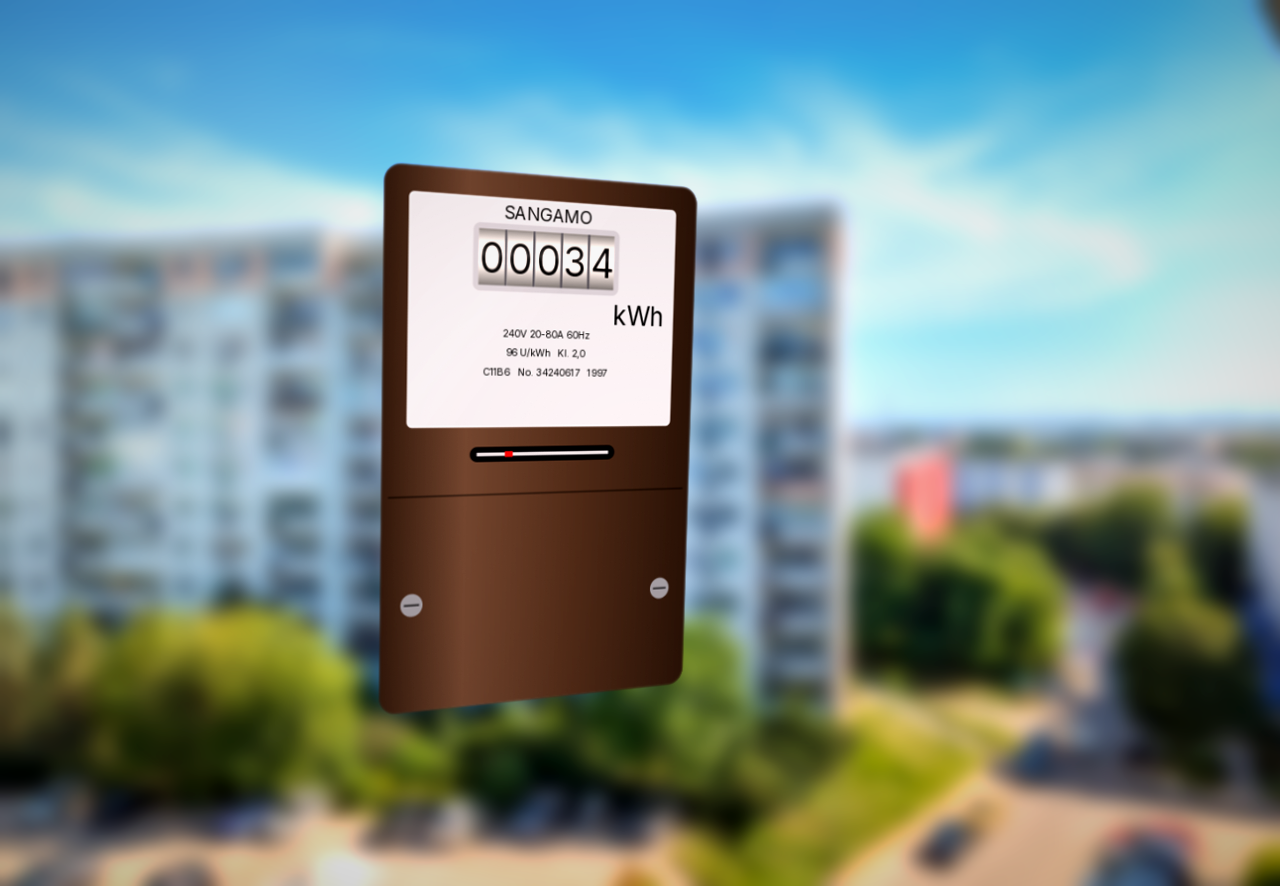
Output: 34 kWh
